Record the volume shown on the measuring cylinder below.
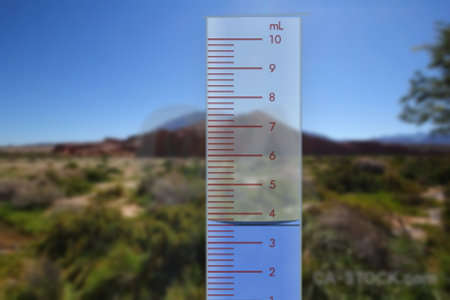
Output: 3.6 mL
